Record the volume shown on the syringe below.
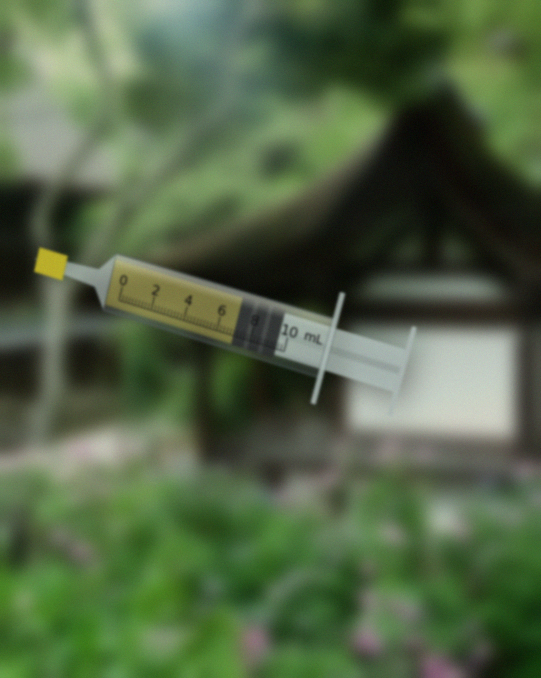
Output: 7 mL
